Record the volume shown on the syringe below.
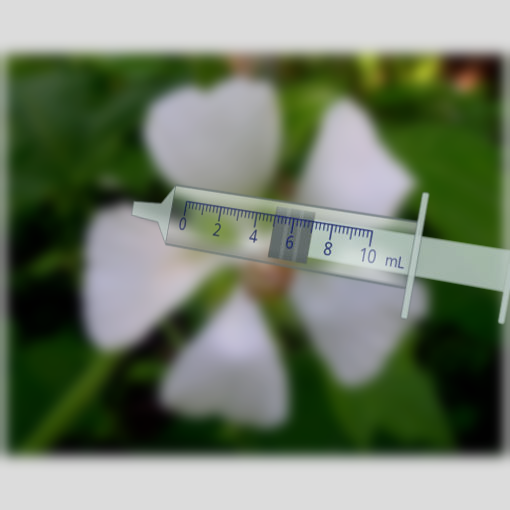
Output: 5 mL
